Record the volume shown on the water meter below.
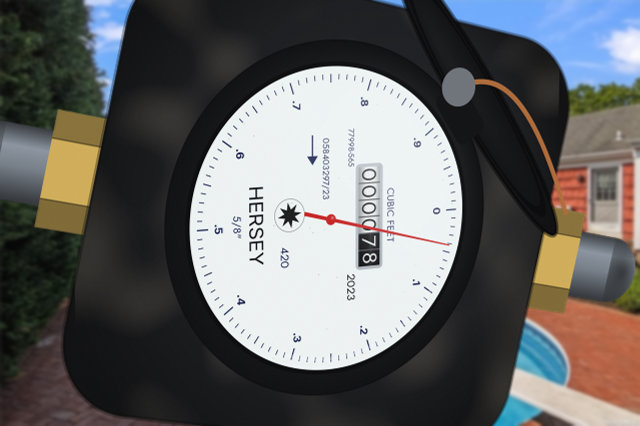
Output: 78.04 ft³
